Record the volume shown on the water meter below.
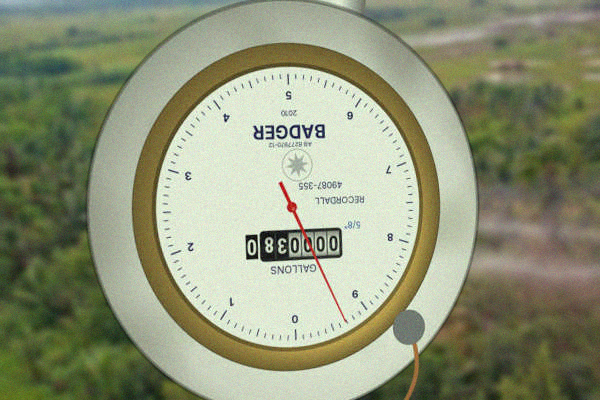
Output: 379.3 gal
